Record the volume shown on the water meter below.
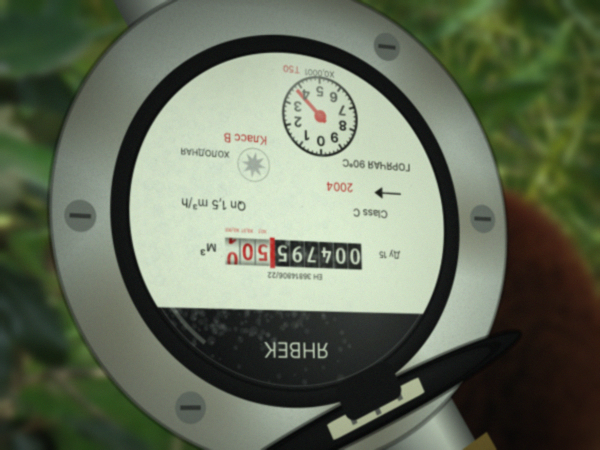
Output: 4795.5003 m³
